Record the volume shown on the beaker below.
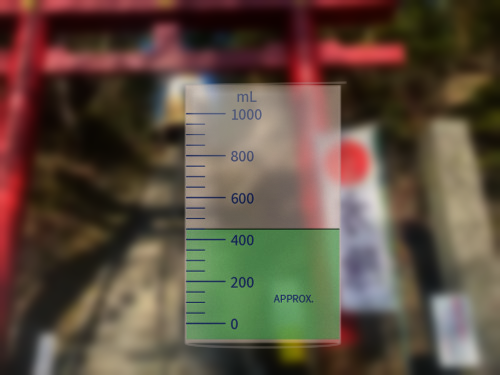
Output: 450 mL
